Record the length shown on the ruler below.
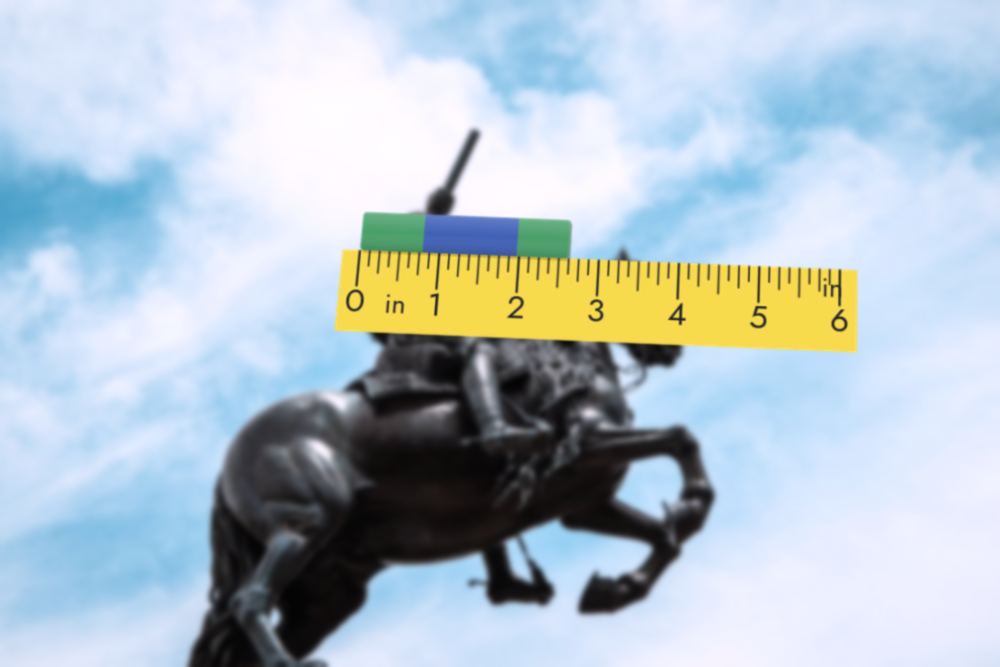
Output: 2.625 in
